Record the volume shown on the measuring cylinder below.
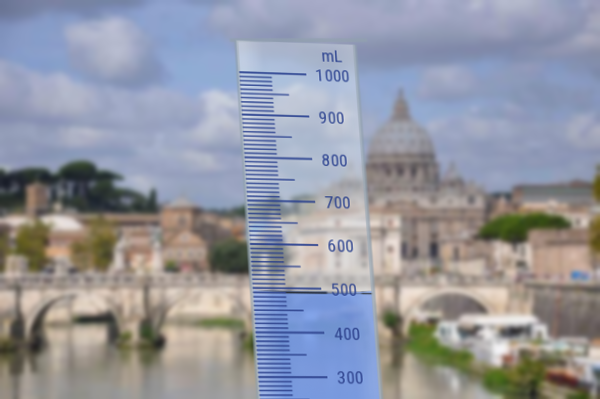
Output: 490 mL
